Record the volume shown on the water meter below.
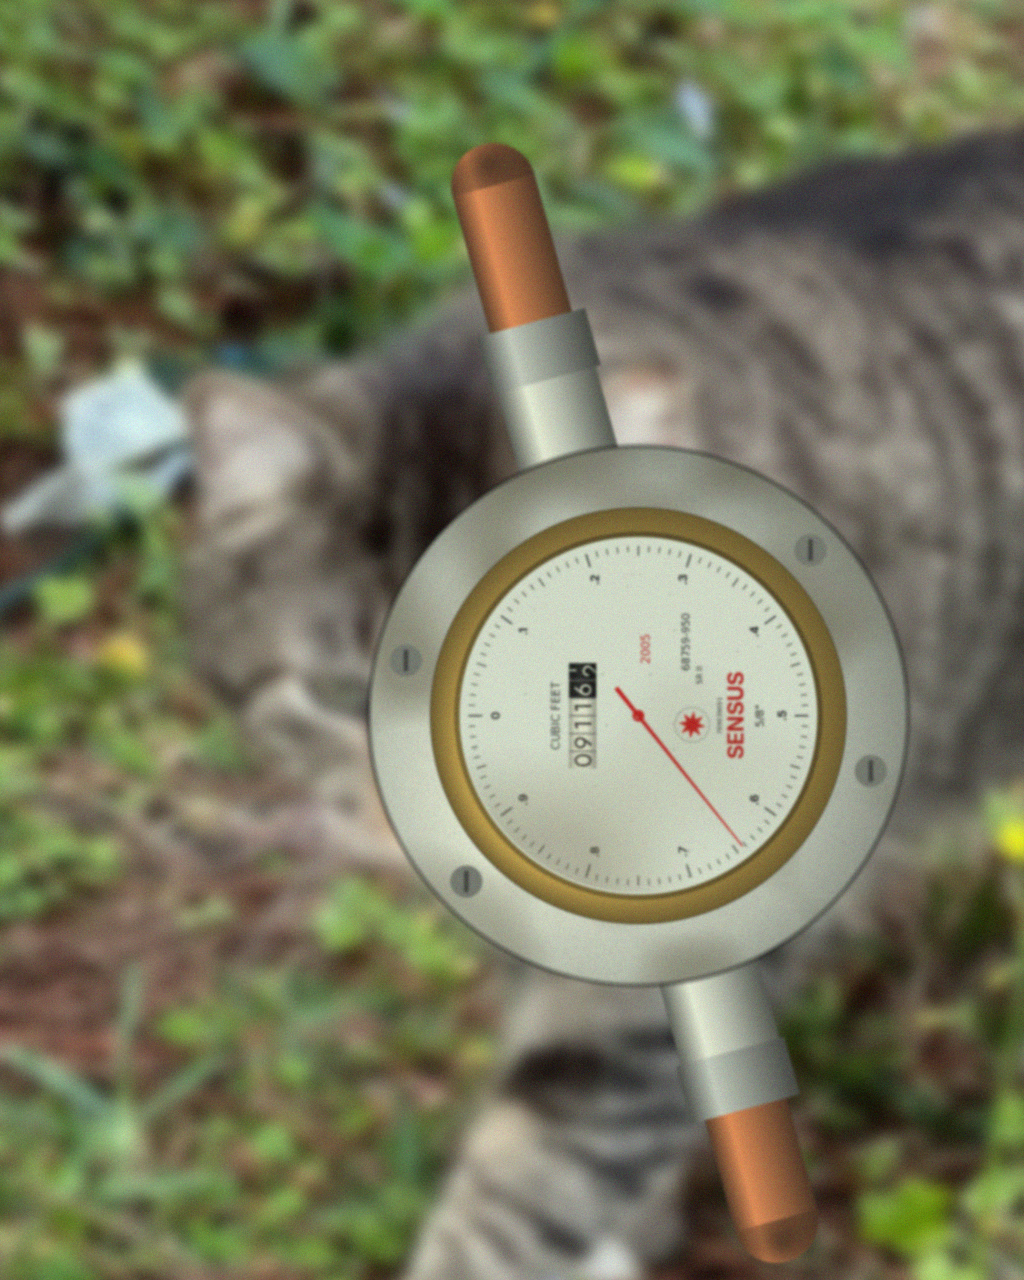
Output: 91161.64 ft³
